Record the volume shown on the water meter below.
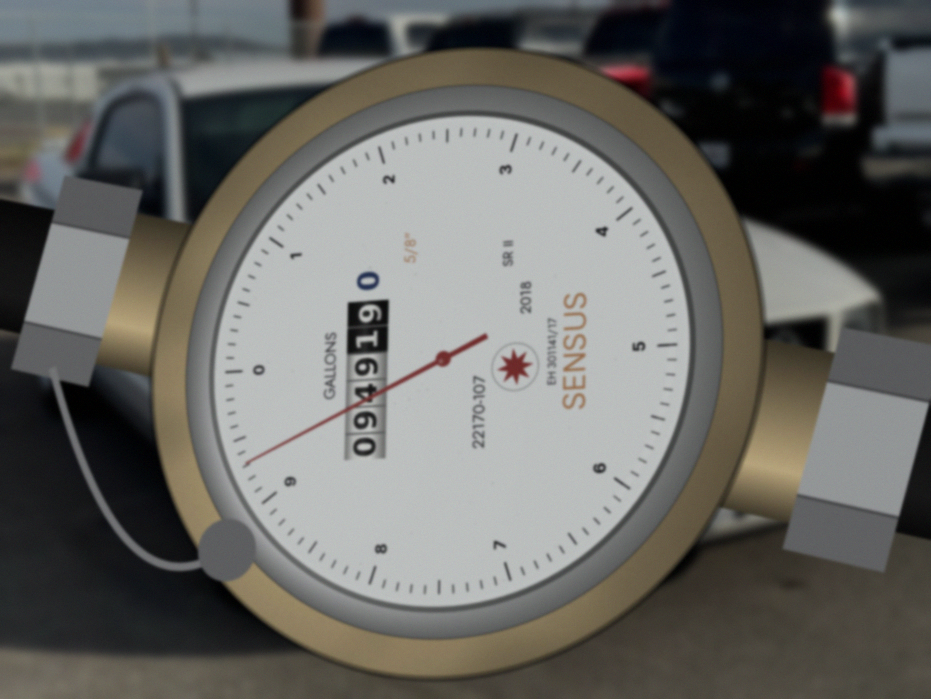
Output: 949189.3 gal
